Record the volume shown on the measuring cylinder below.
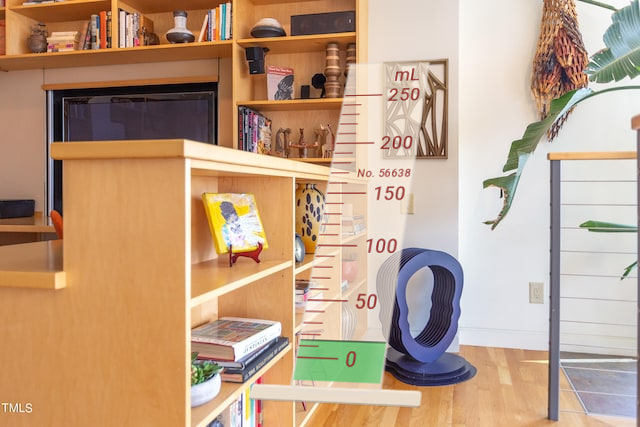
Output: 15 mL
